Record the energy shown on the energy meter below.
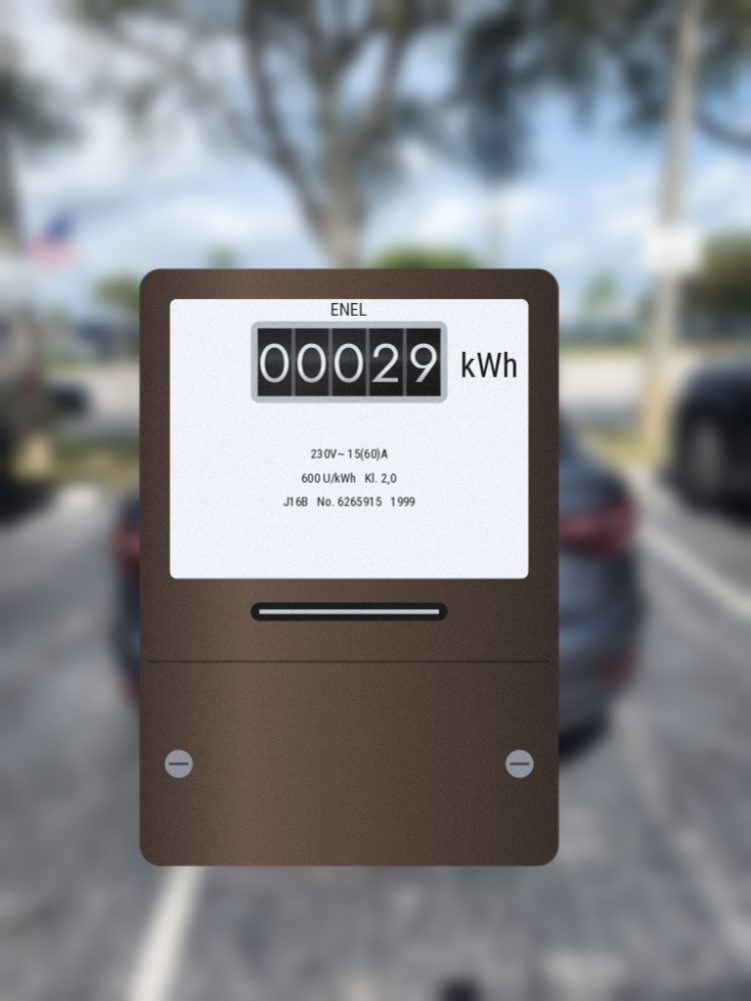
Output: 29 kWh
